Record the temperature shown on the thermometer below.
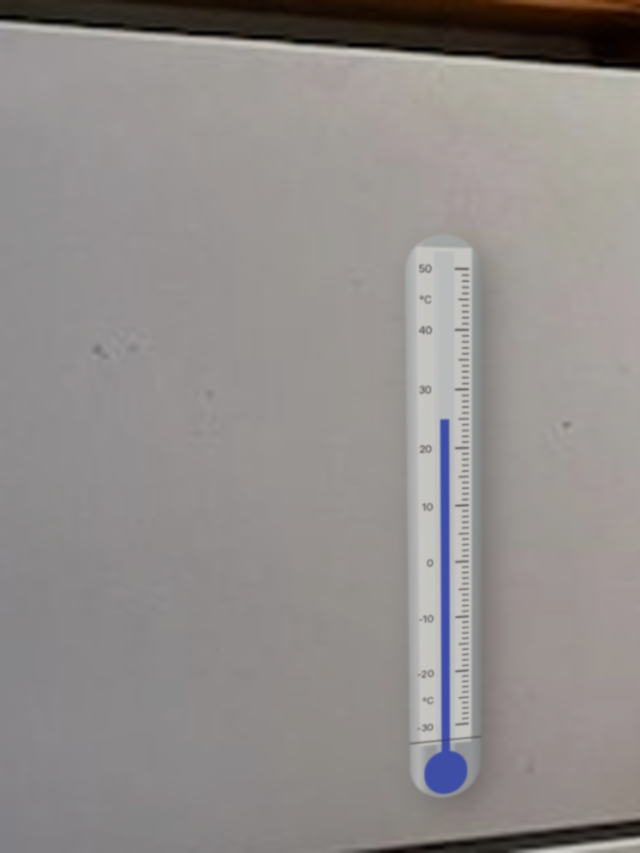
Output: 25 °C
